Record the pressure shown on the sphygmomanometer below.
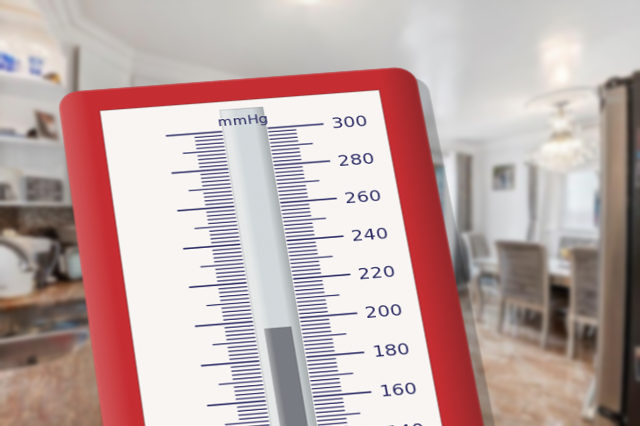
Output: 196 mmHg
